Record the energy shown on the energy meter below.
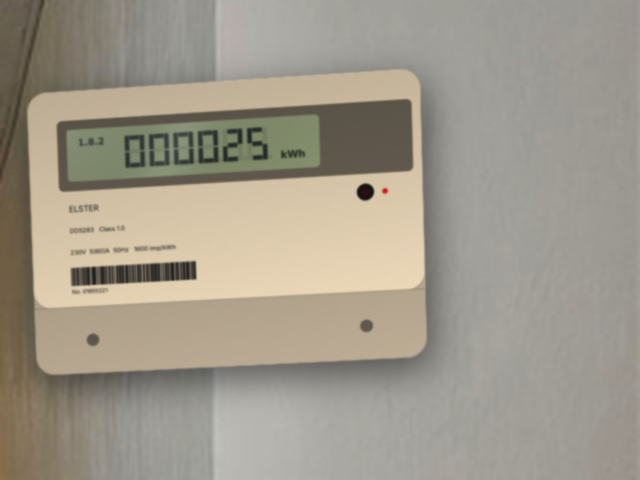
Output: 25 kWh
